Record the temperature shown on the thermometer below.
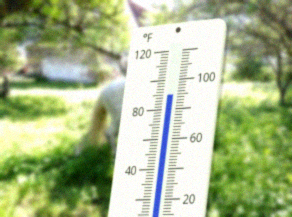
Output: 90 °F
